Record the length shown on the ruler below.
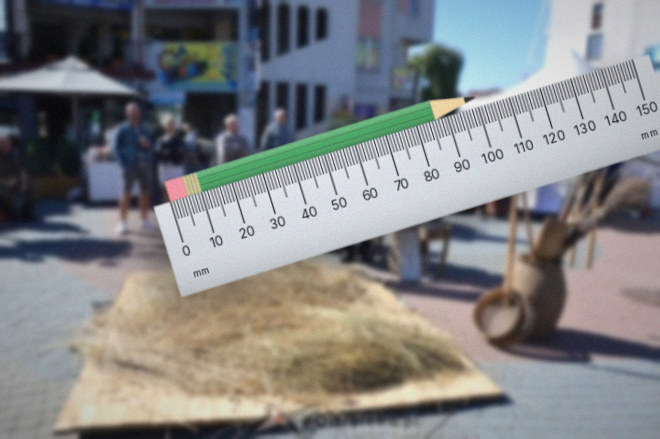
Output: 100 mm
